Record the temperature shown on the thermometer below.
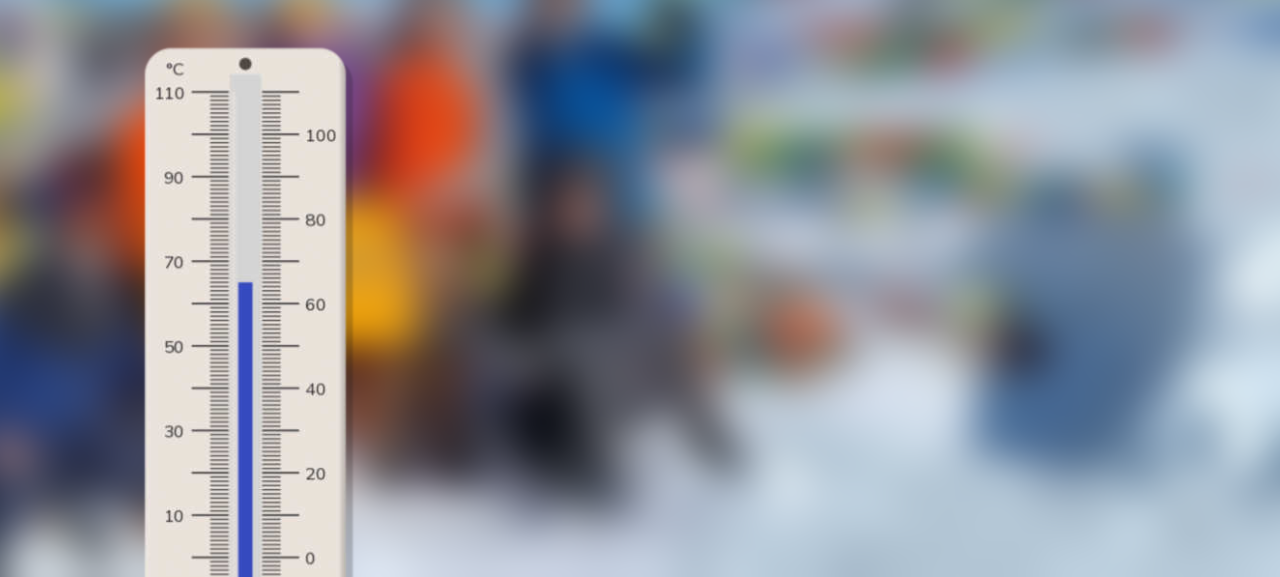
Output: 65 °C
